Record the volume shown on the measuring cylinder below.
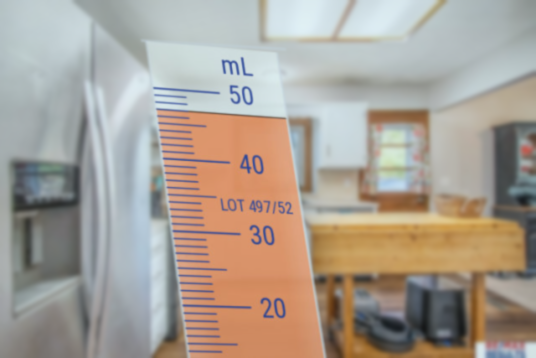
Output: 47 mL
